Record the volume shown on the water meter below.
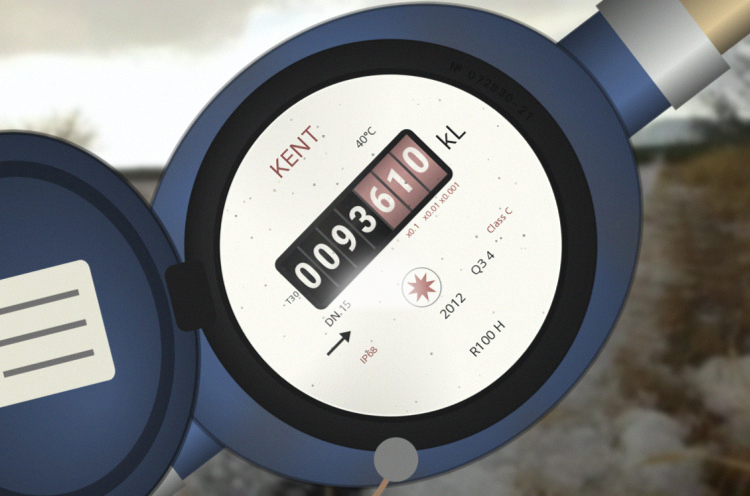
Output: 93.610 kL
